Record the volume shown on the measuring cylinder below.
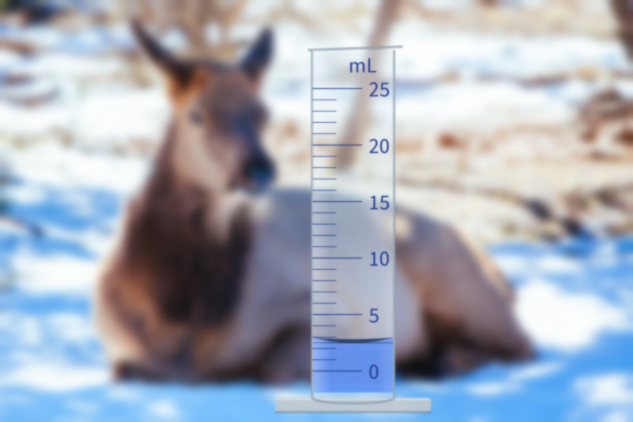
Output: 2.5 mL
